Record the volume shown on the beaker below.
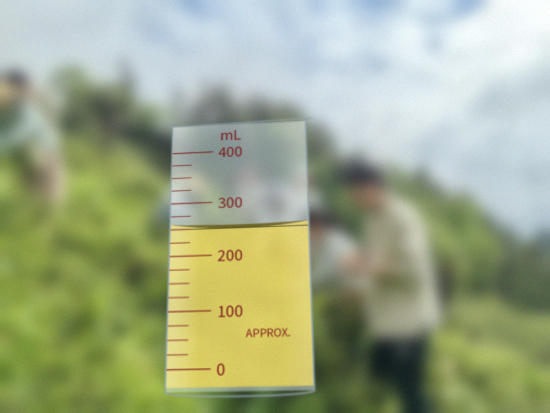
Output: 250 mL
